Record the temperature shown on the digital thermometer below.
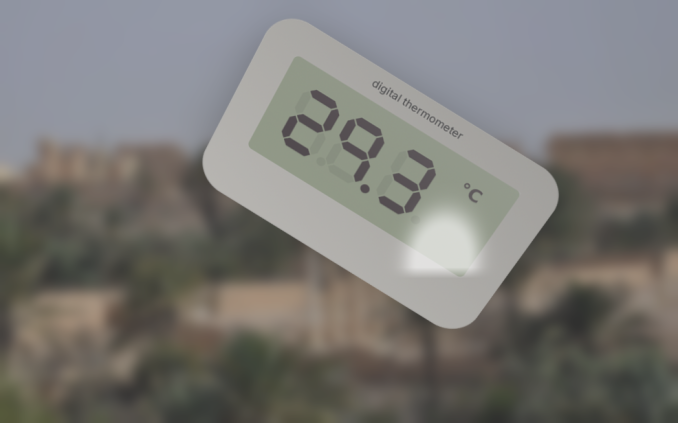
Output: 29.3 °C
